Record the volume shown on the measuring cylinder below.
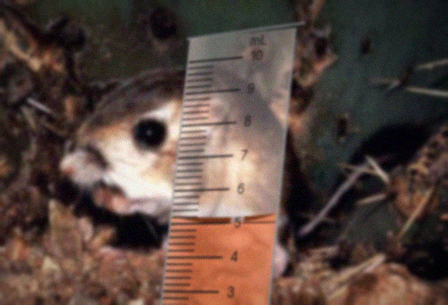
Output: 5 mL
